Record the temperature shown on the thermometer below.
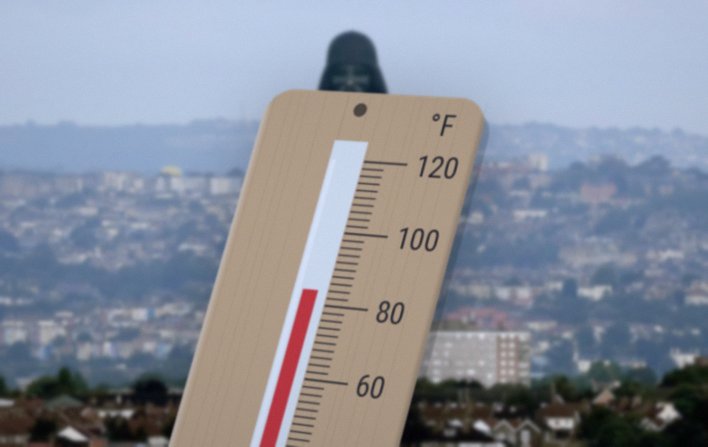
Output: 84 °F
